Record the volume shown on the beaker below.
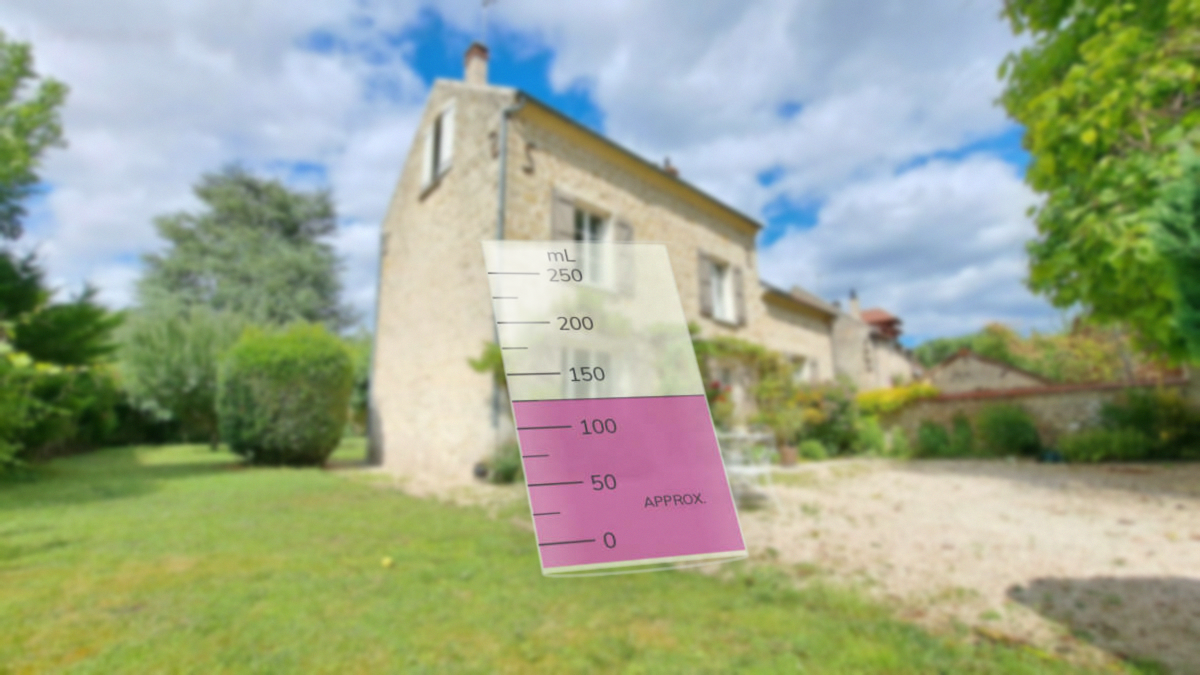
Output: 125 mL
